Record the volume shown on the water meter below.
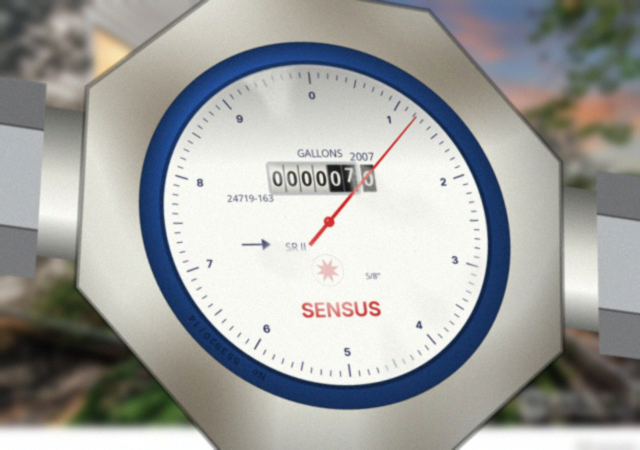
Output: 71.2 gal
